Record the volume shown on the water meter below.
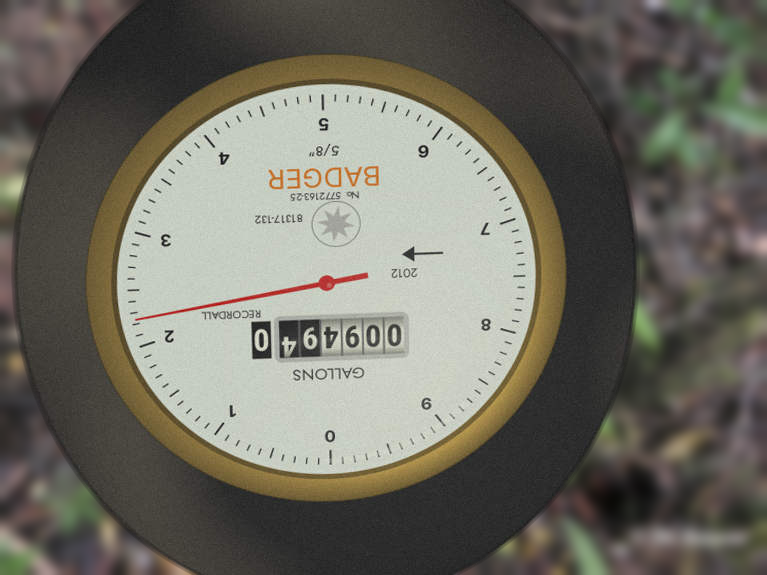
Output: 94942.2 gal
